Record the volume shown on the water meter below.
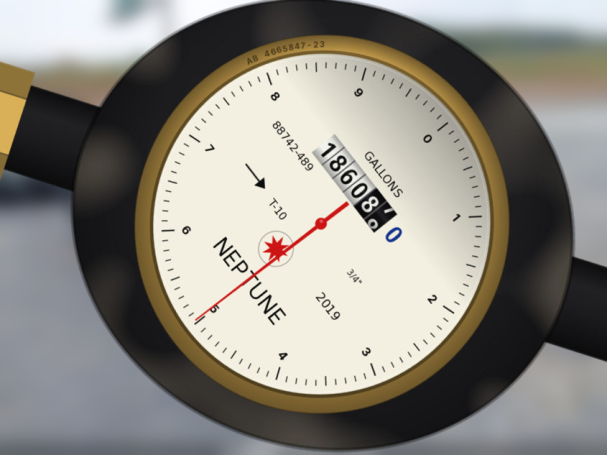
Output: 1860875.0 gal
